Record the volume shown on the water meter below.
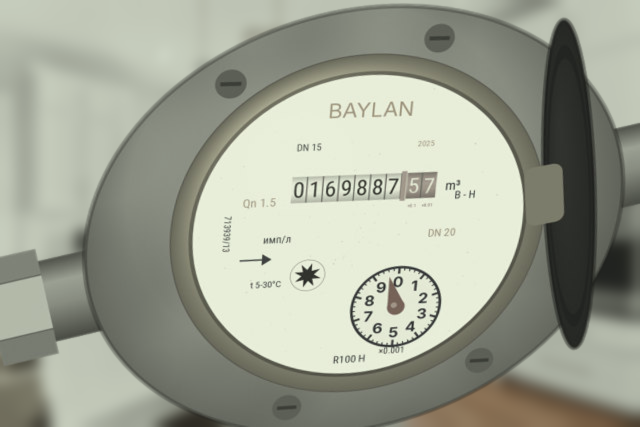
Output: 169887.569 m³
